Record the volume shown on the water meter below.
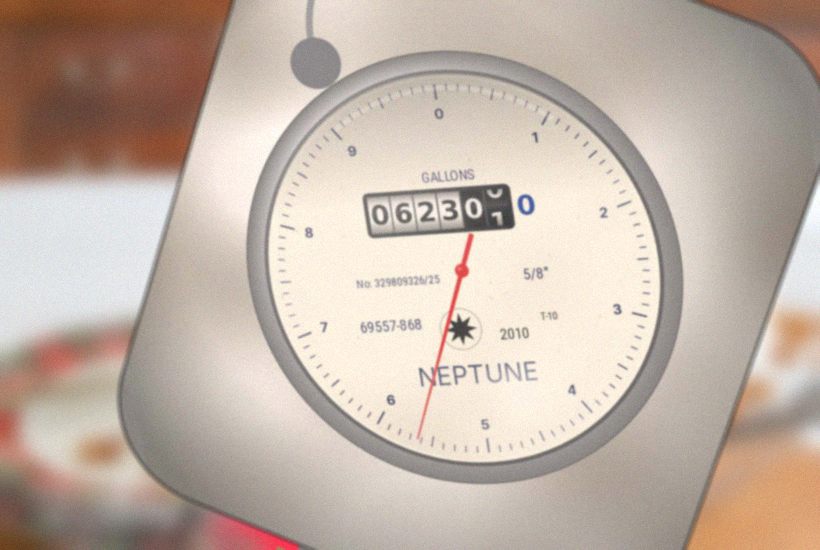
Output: 623005.6 gal
